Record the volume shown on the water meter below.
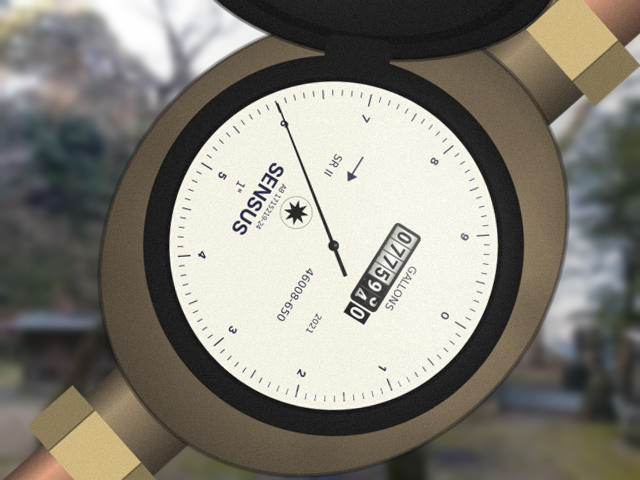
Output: 775936.0 gal
